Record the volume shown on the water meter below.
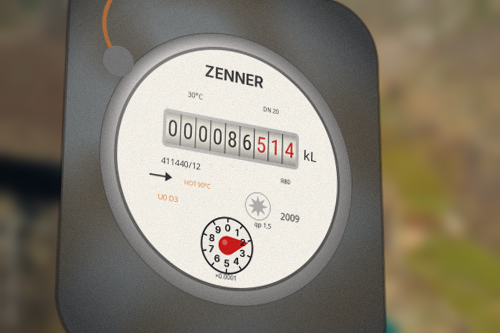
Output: 86.5142 kL
